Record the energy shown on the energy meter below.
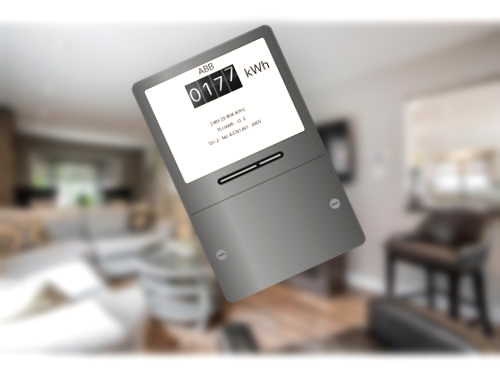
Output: 177 kWh
